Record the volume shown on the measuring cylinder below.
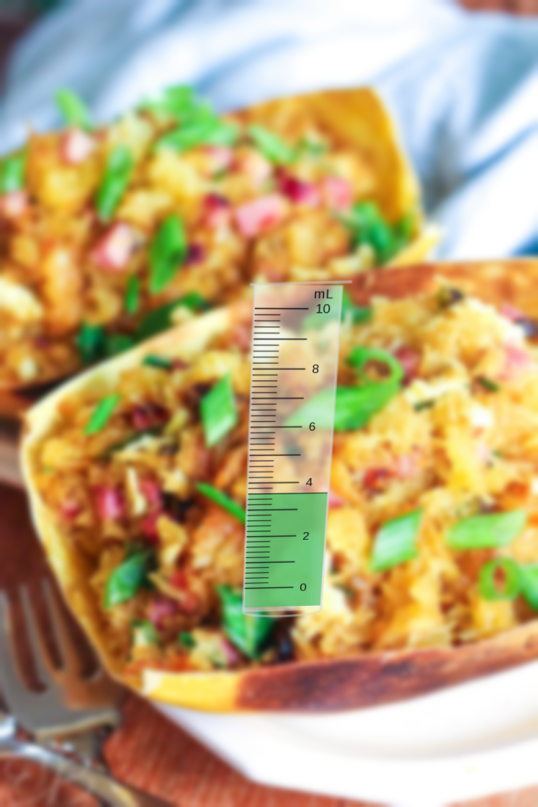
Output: 3.6 mL
